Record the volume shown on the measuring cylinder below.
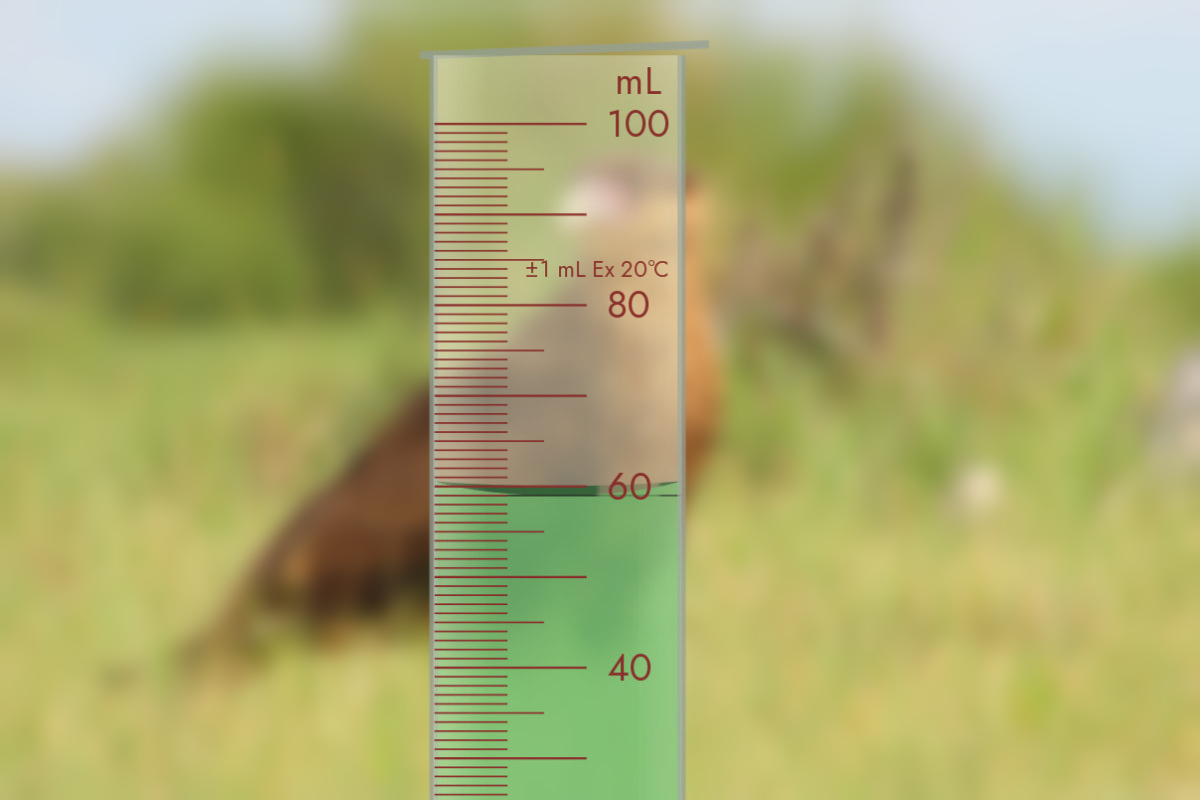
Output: 59 mL
